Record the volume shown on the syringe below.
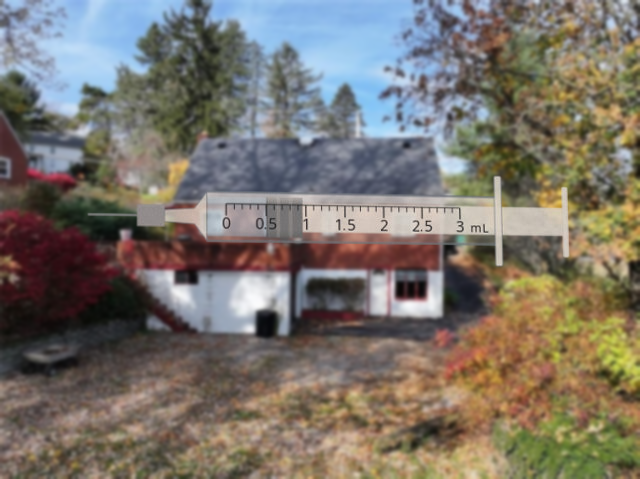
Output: 0.5 mL
